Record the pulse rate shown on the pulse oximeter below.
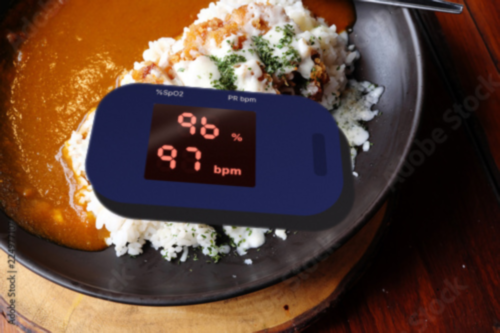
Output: 97 bpm
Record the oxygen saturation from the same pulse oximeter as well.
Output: 96 %
